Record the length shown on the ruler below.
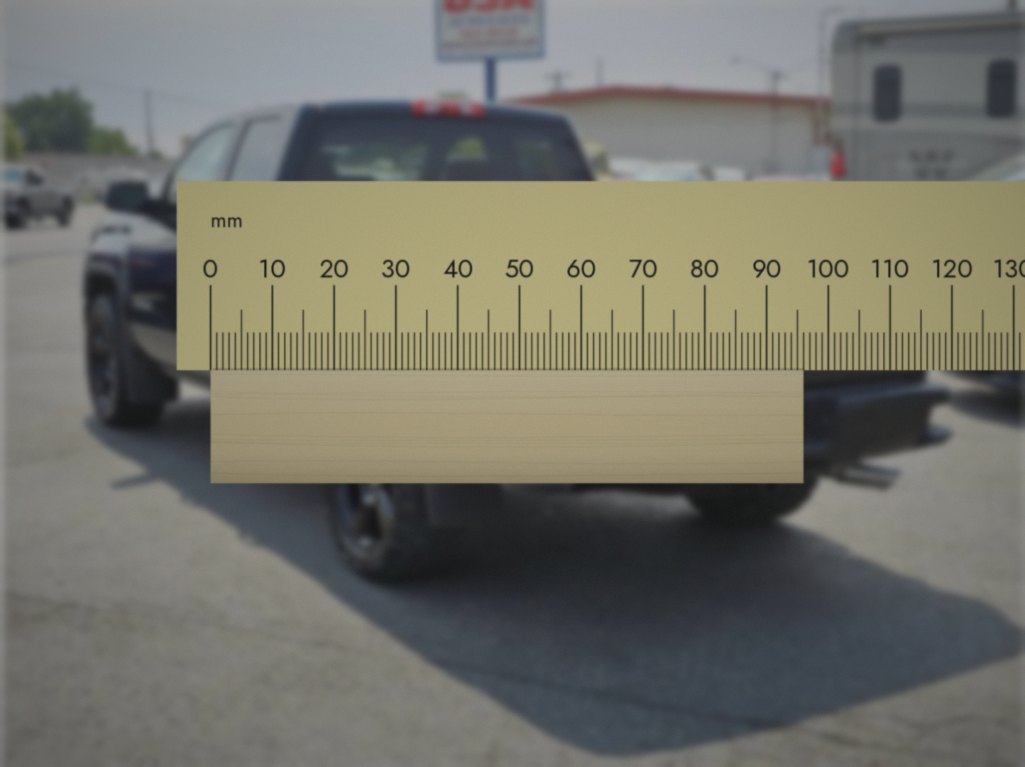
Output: 96 mm
